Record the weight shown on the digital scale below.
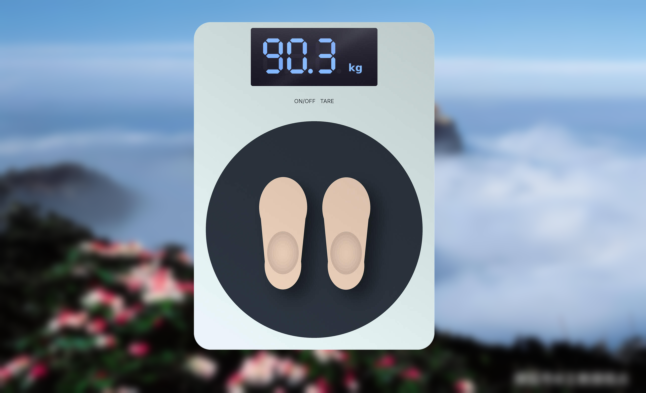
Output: 90.3 kg
